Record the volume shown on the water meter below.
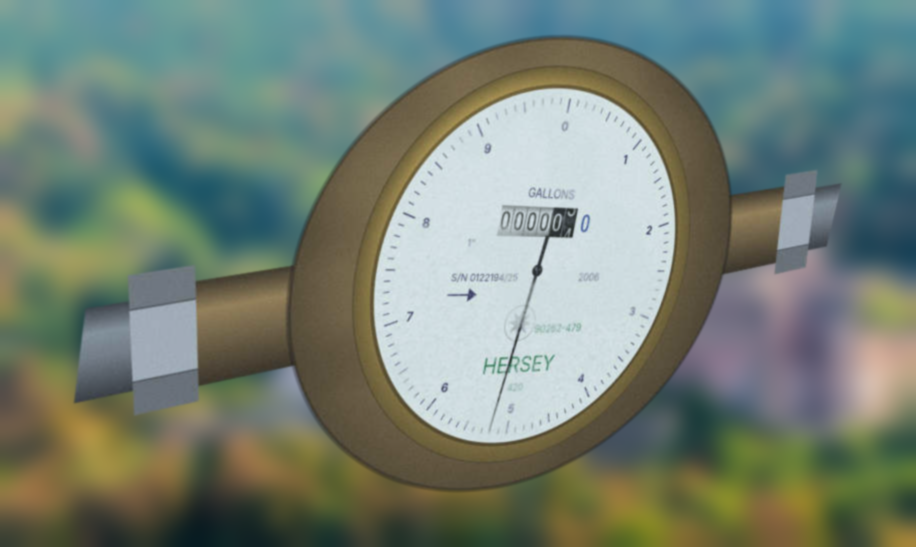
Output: 35.2 gal
